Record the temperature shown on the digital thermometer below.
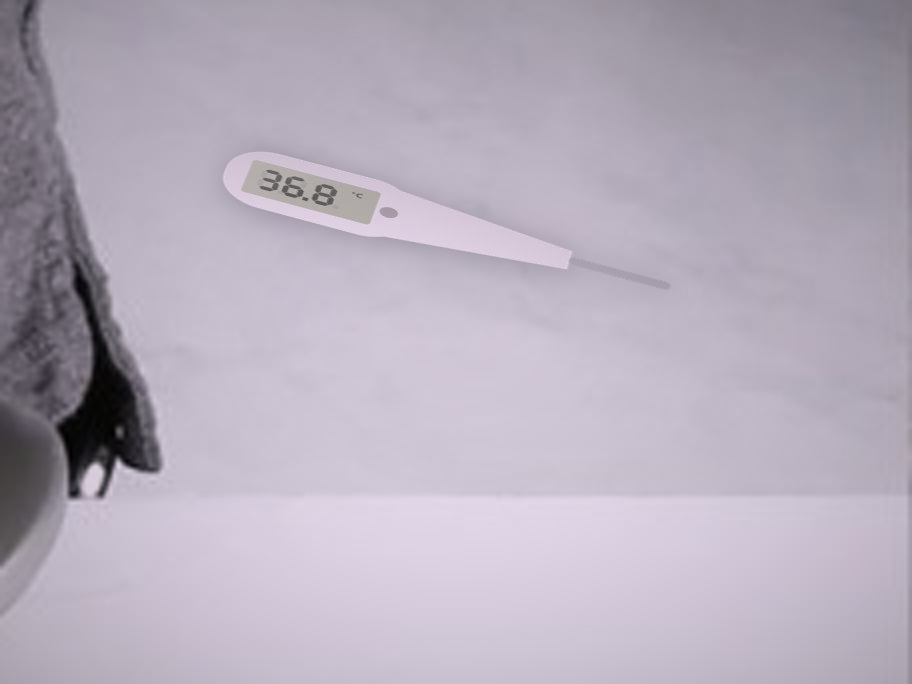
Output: 36.8 °C
